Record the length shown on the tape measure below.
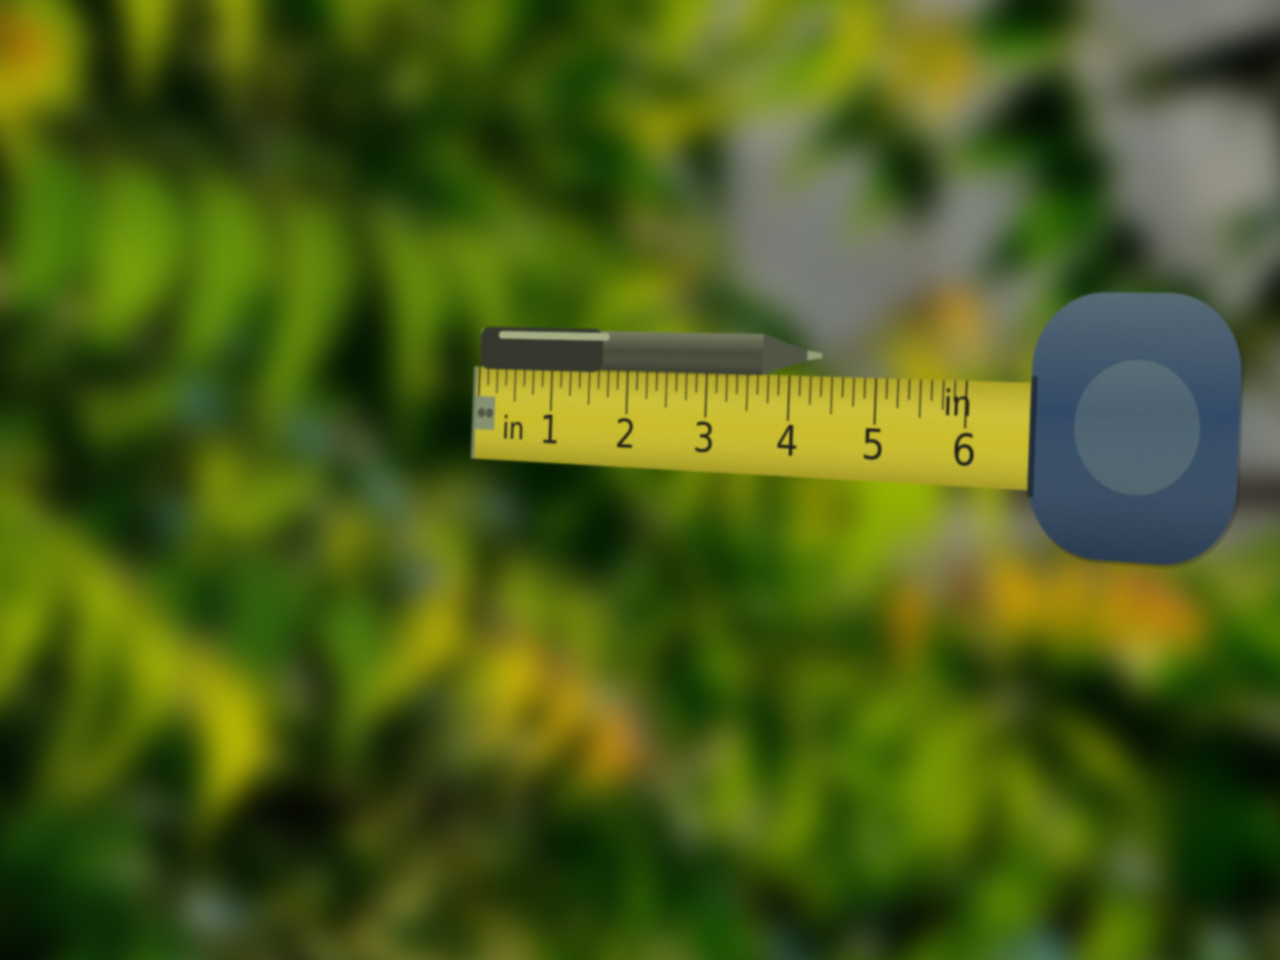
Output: 4.375 in
